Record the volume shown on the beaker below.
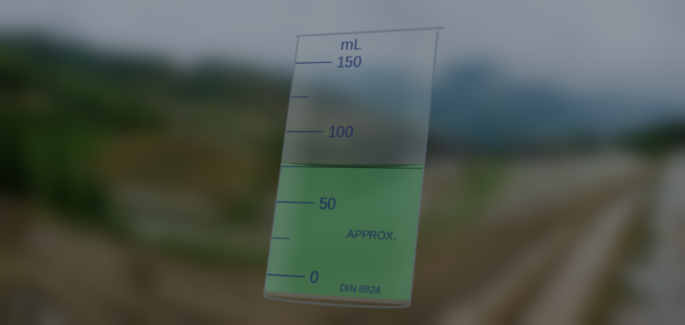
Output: 75 mL
